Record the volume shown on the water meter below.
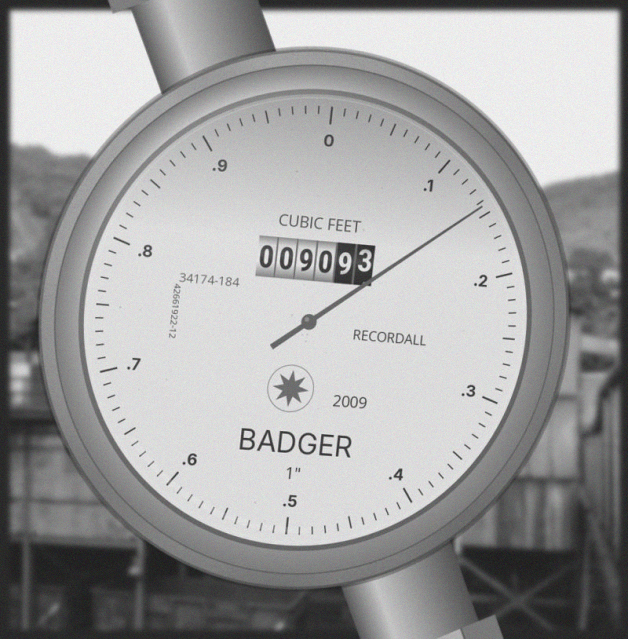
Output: 9093.14 ft³
